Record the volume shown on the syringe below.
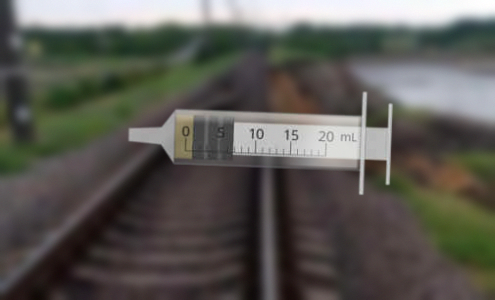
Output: 1 mL
